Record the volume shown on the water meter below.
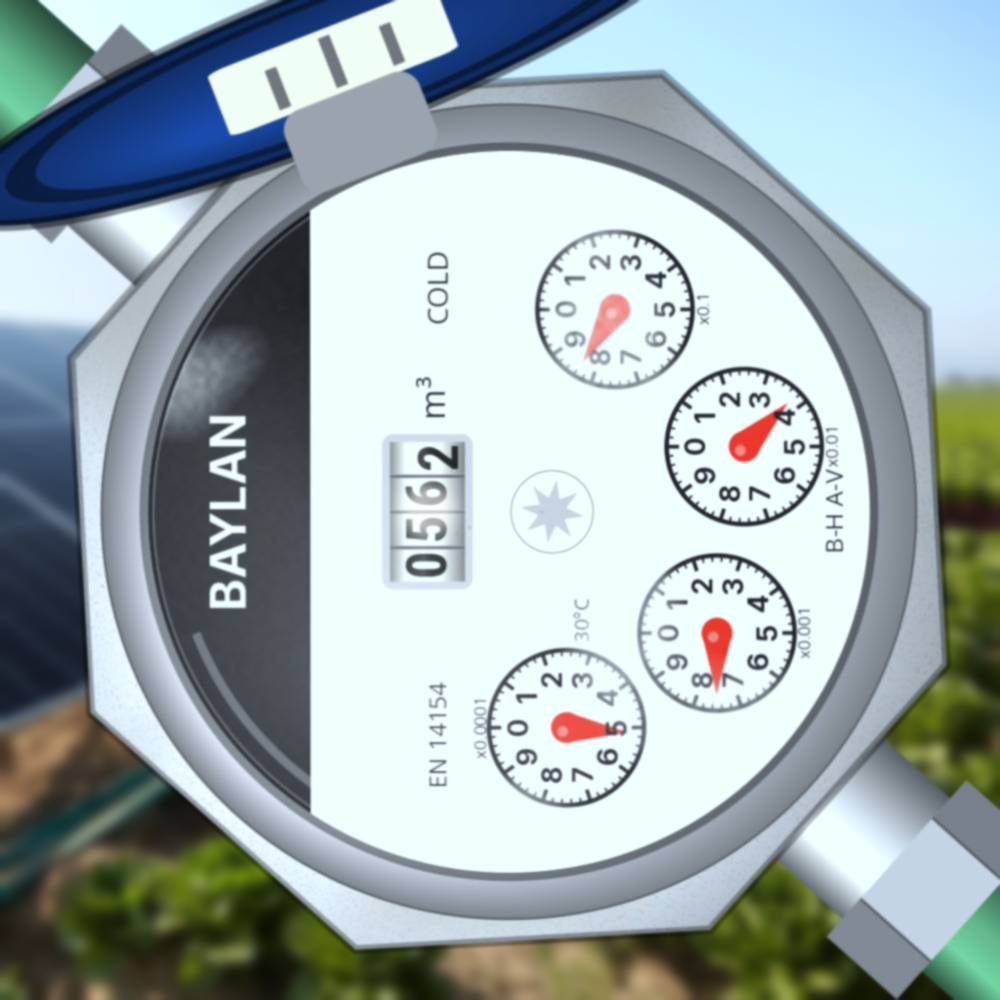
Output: 561.8375 m³
